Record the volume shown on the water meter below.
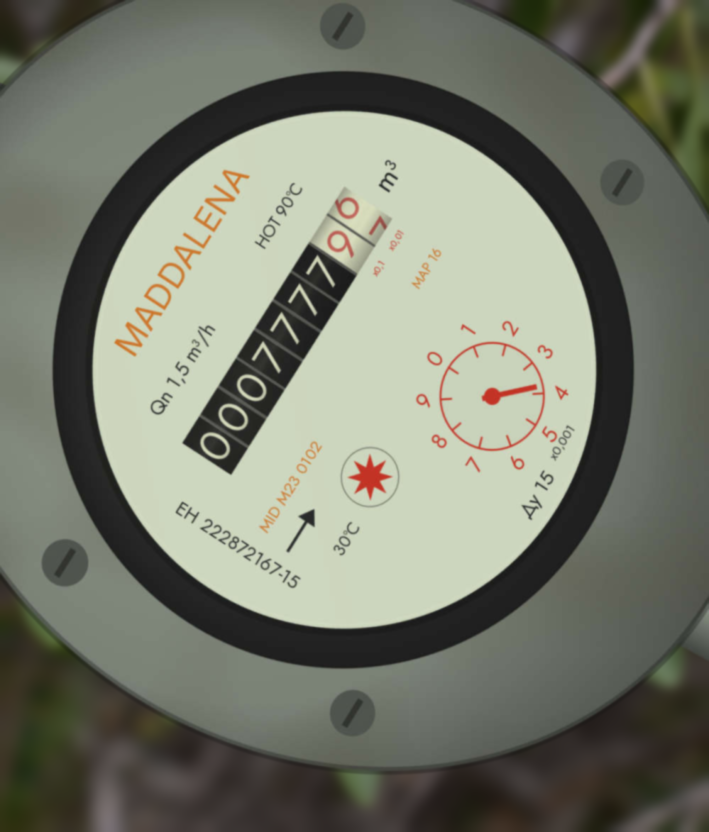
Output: 7777.963 m³
